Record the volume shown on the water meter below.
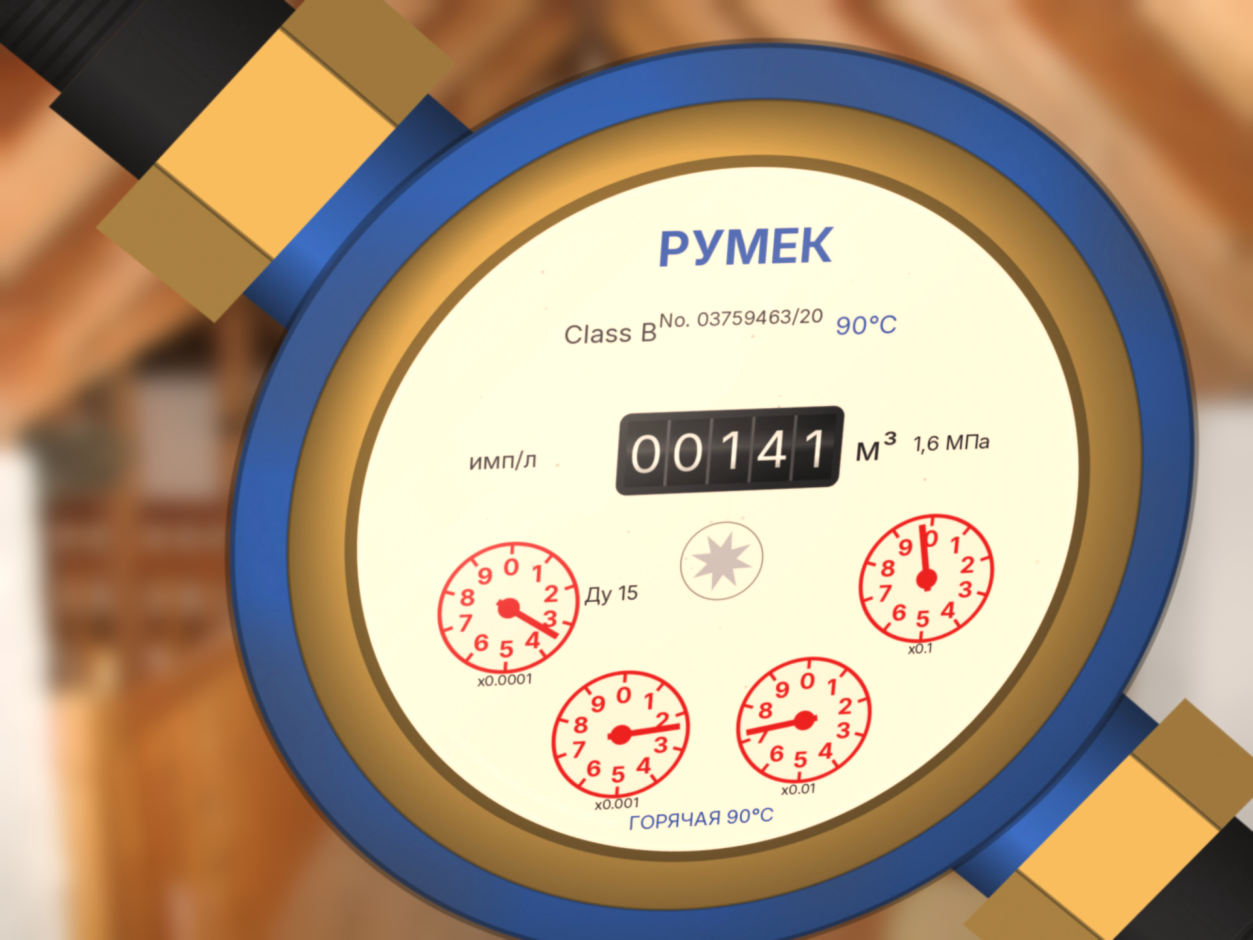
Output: 140.9723 m³
